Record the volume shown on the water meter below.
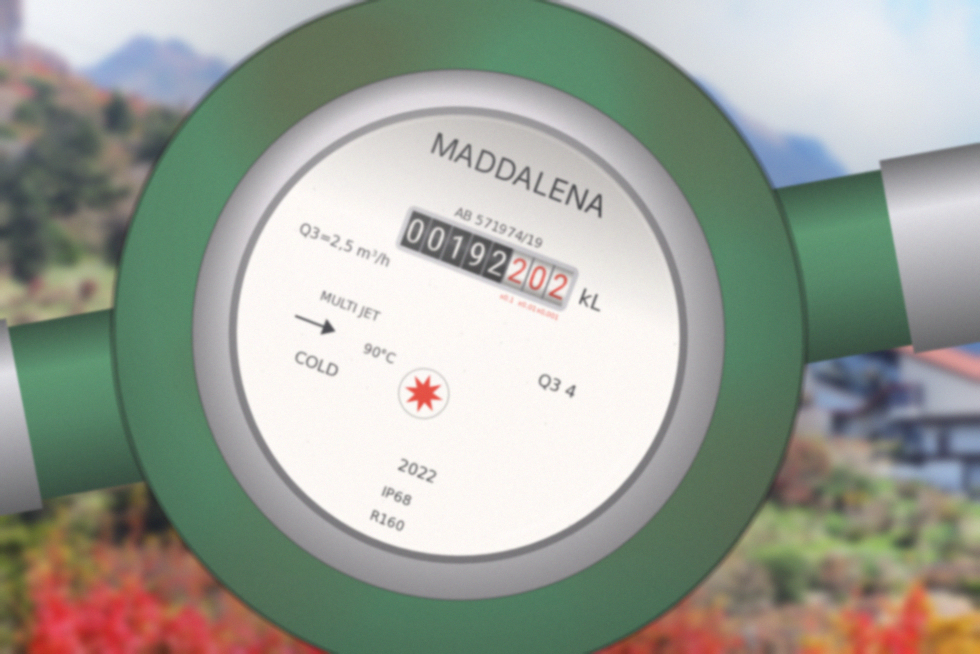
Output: 192.202 kL
